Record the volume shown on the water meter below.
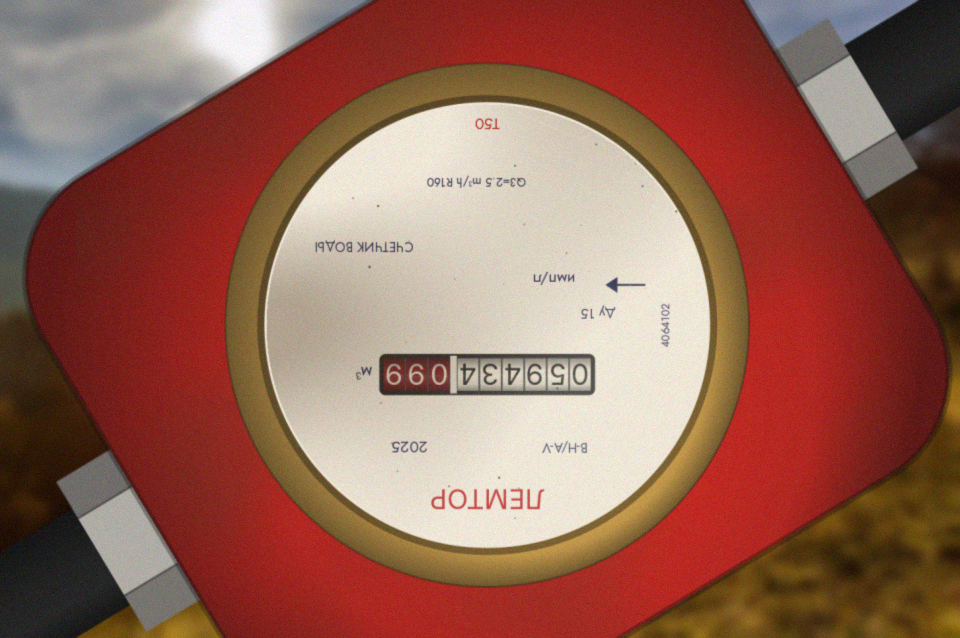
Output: 59434.099 m³
